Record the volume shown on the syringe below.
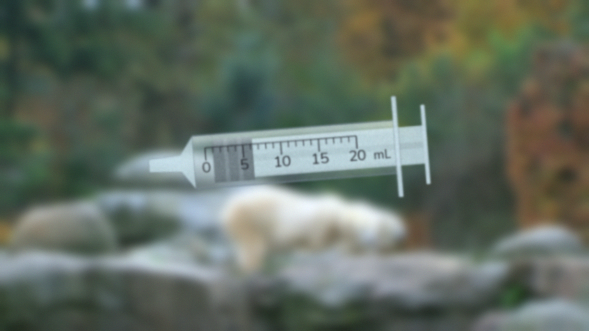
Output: 1 mL
